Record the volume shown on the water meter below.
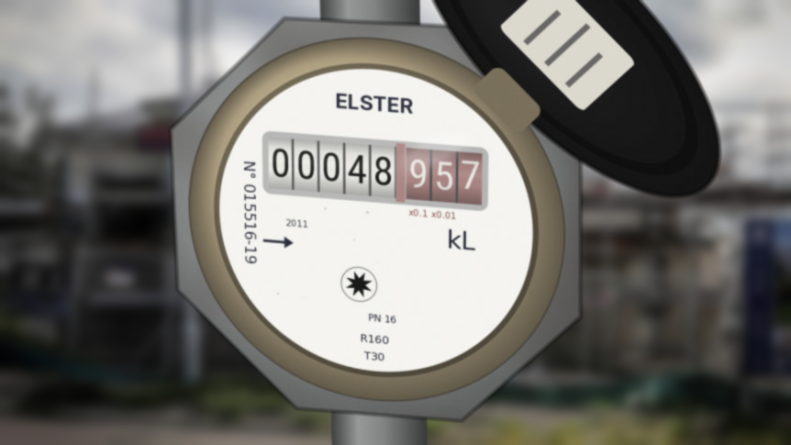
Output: 48.957 kL
